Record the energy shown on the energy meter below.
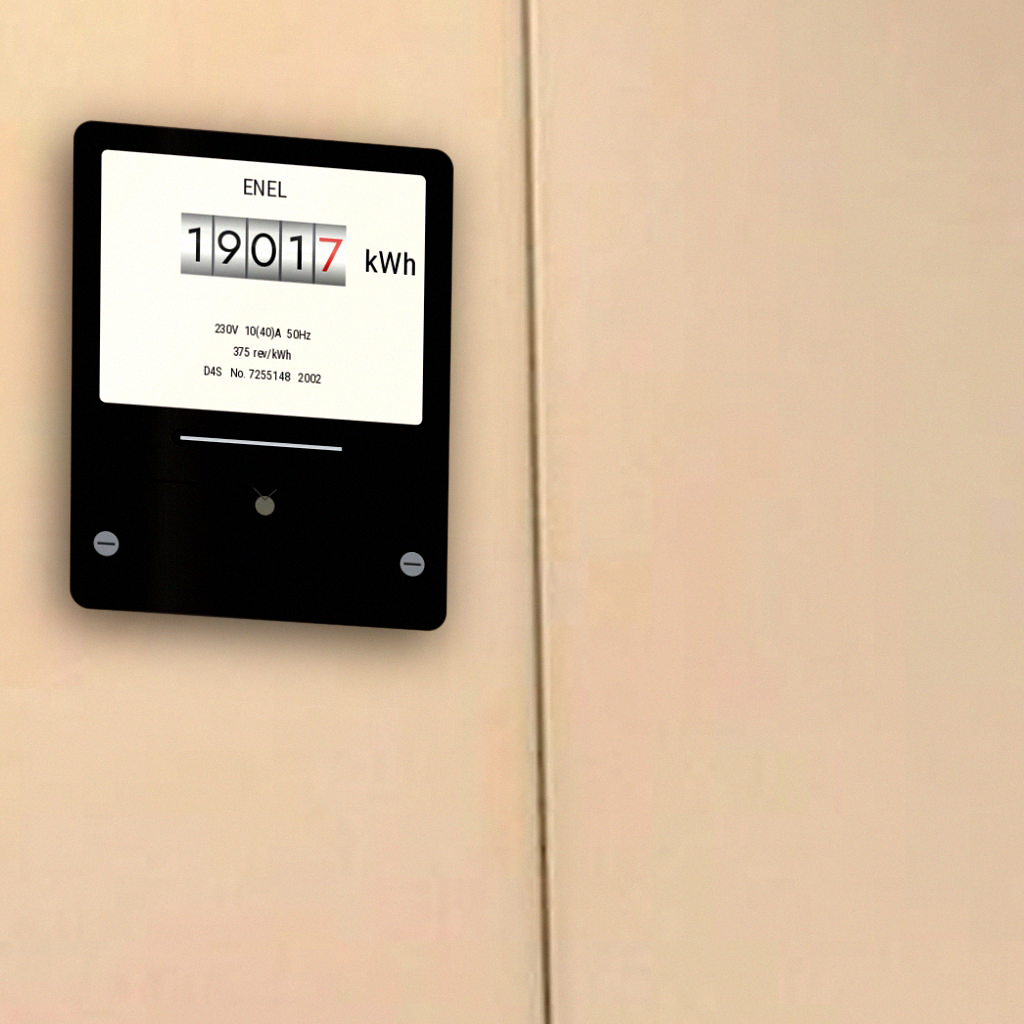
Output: 1901.7 kWh
